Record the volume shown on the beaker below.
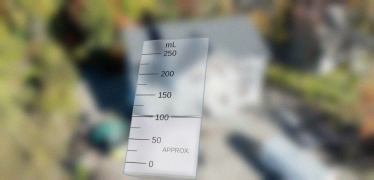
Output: 100 mL
